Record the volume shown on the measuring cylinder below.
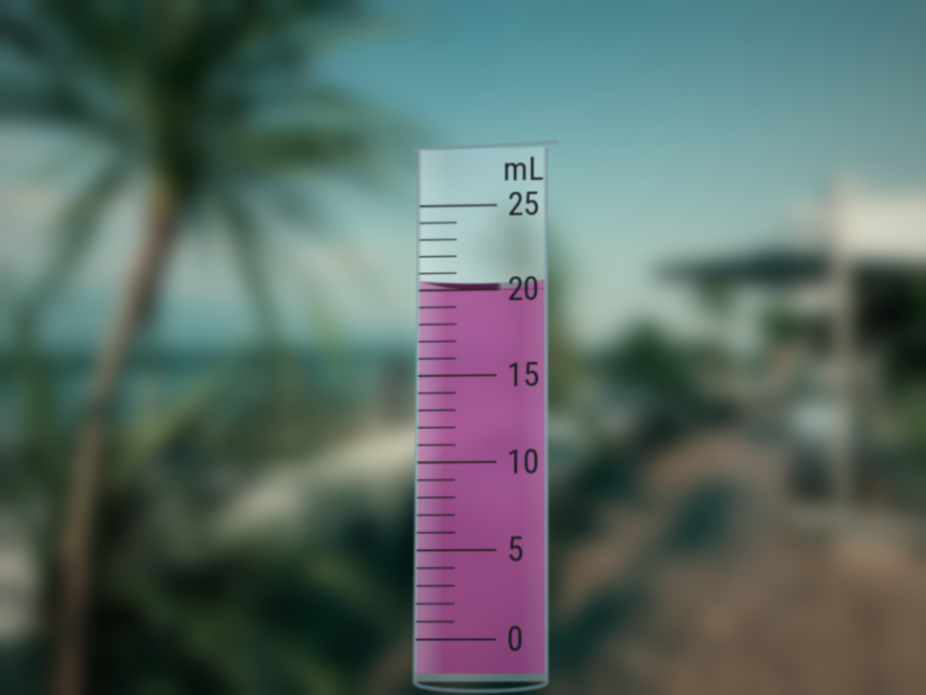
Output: 20 mL
